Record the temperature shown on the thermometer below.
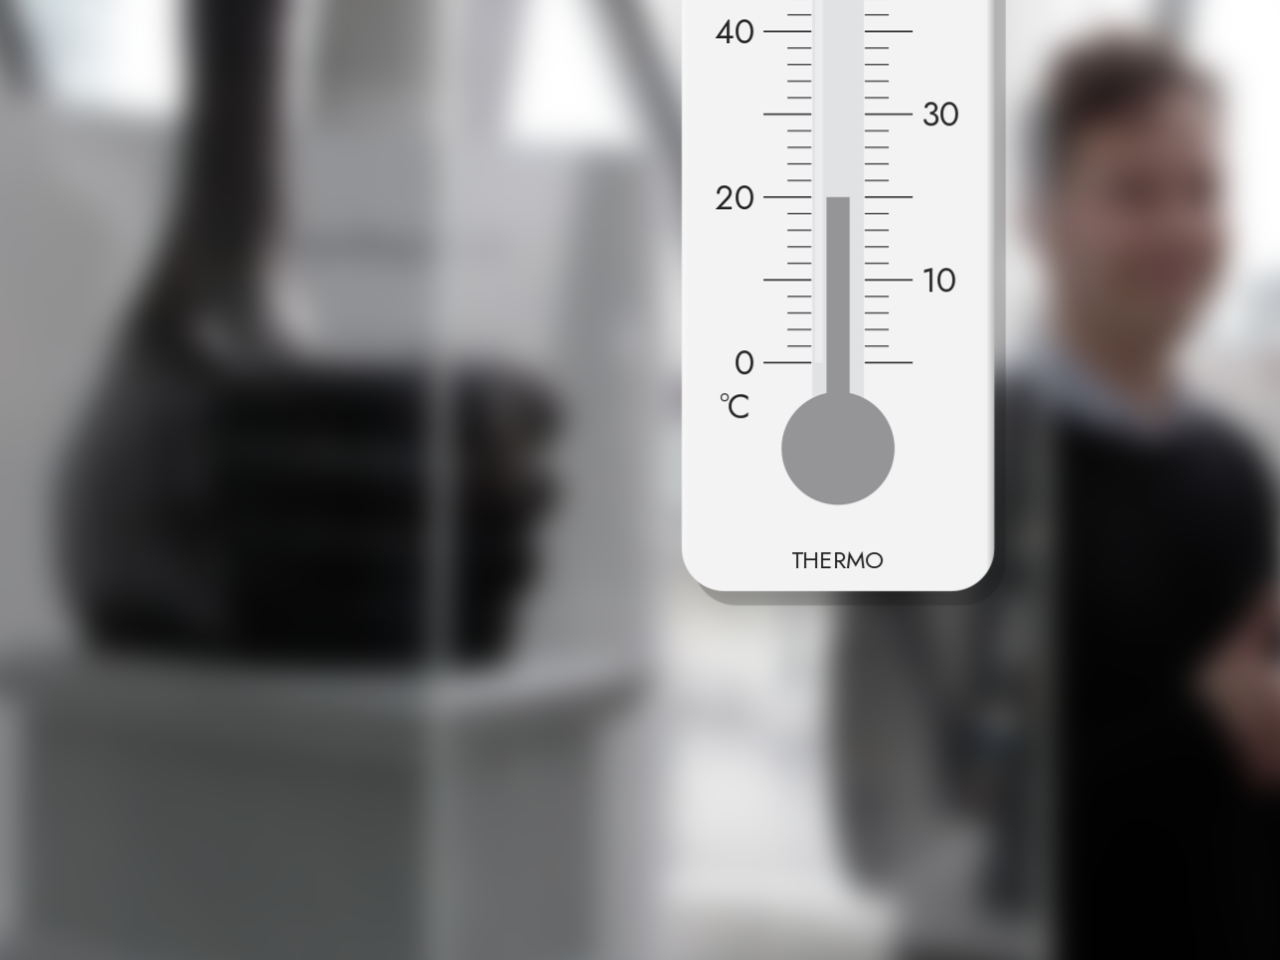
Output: 20 °C
